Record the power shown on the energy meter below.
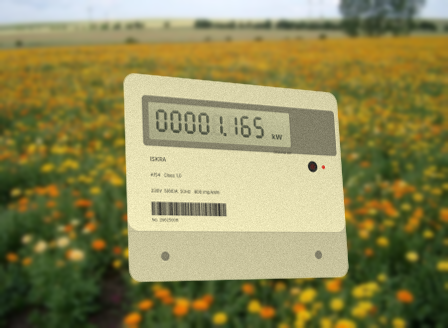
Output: 1.165 kW
